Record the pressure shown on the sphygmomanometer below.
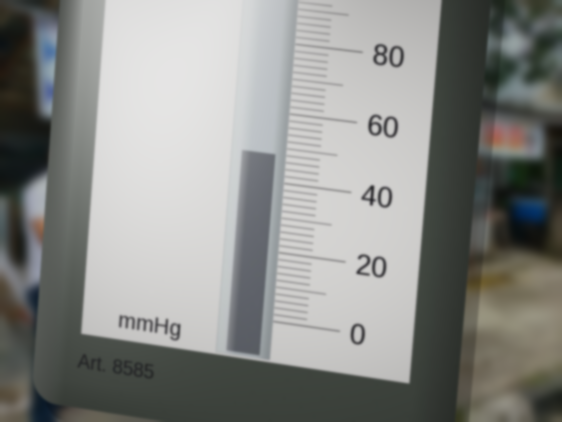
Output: 48 mmHg
